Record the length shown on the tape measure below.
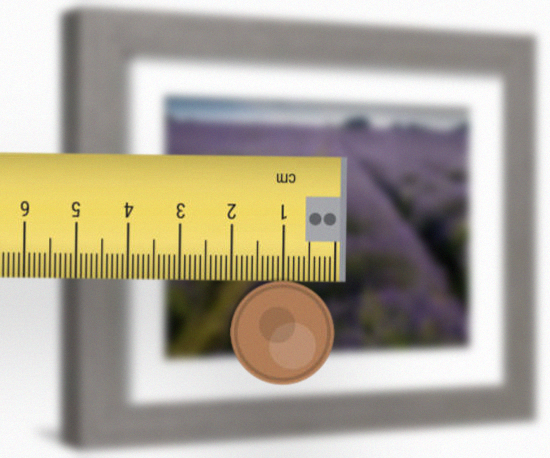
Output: 2 cm
